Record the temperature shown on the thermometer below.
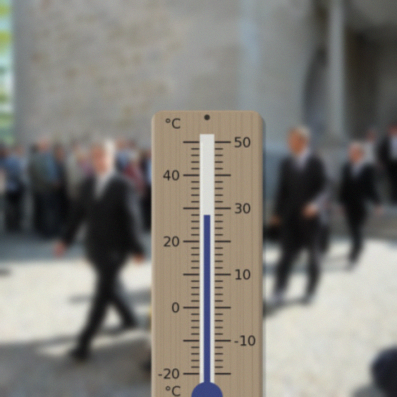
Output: 28 °C
